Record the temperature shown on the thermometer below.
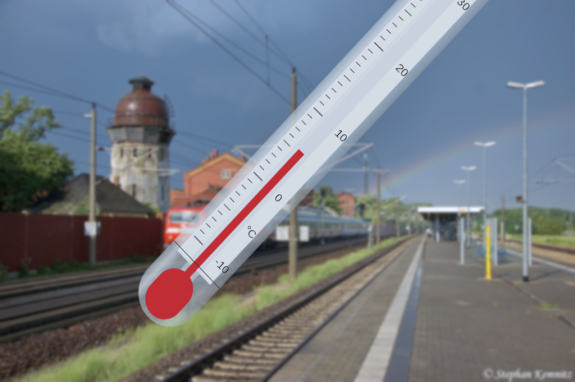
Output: 5.5 °C
